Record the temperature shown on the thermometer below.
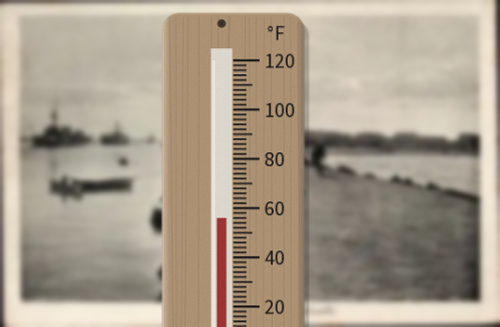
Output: 56 °F
